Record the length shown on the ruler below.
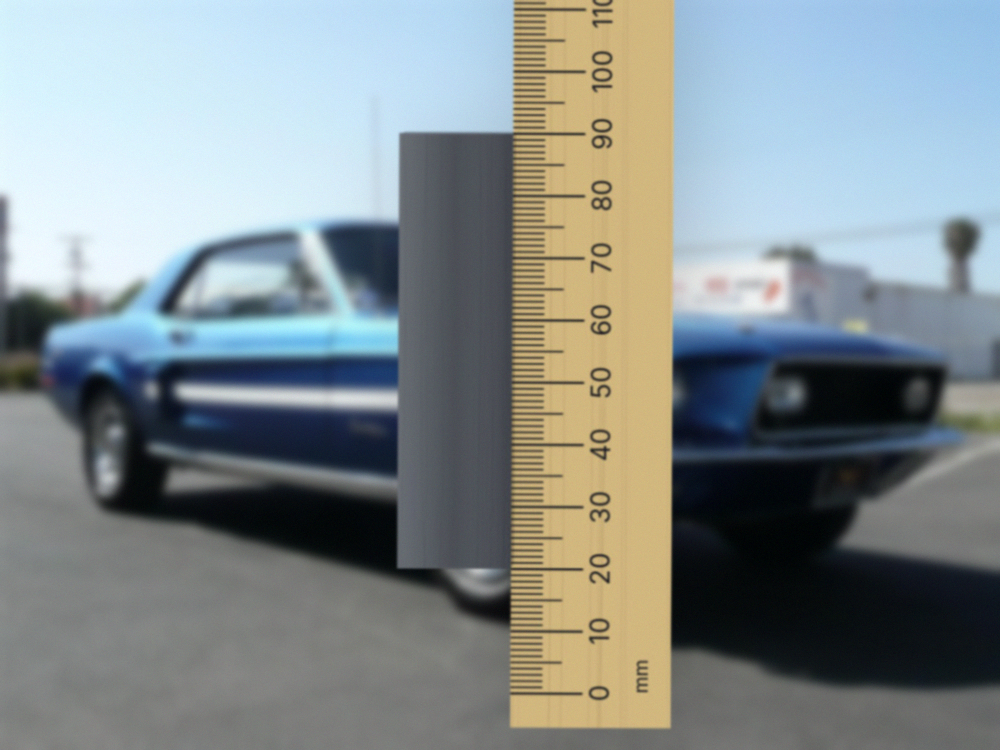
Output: 70 mm
